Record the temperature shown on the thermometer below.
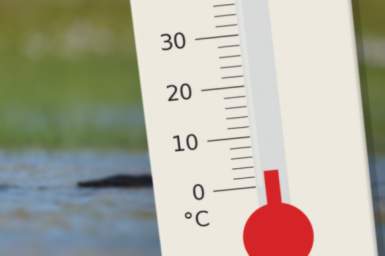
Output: 3 °C
